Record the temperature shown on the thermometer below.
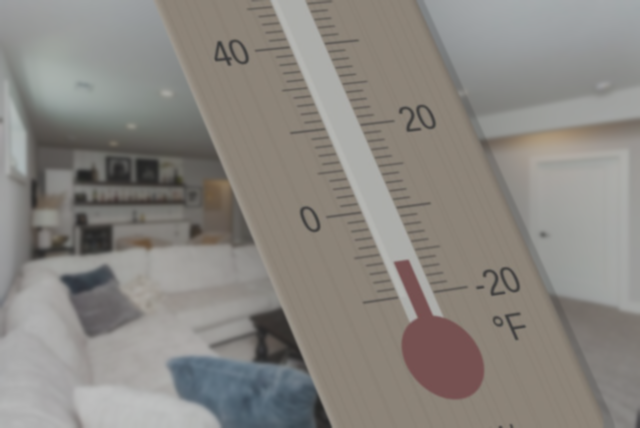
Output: -12 °F
